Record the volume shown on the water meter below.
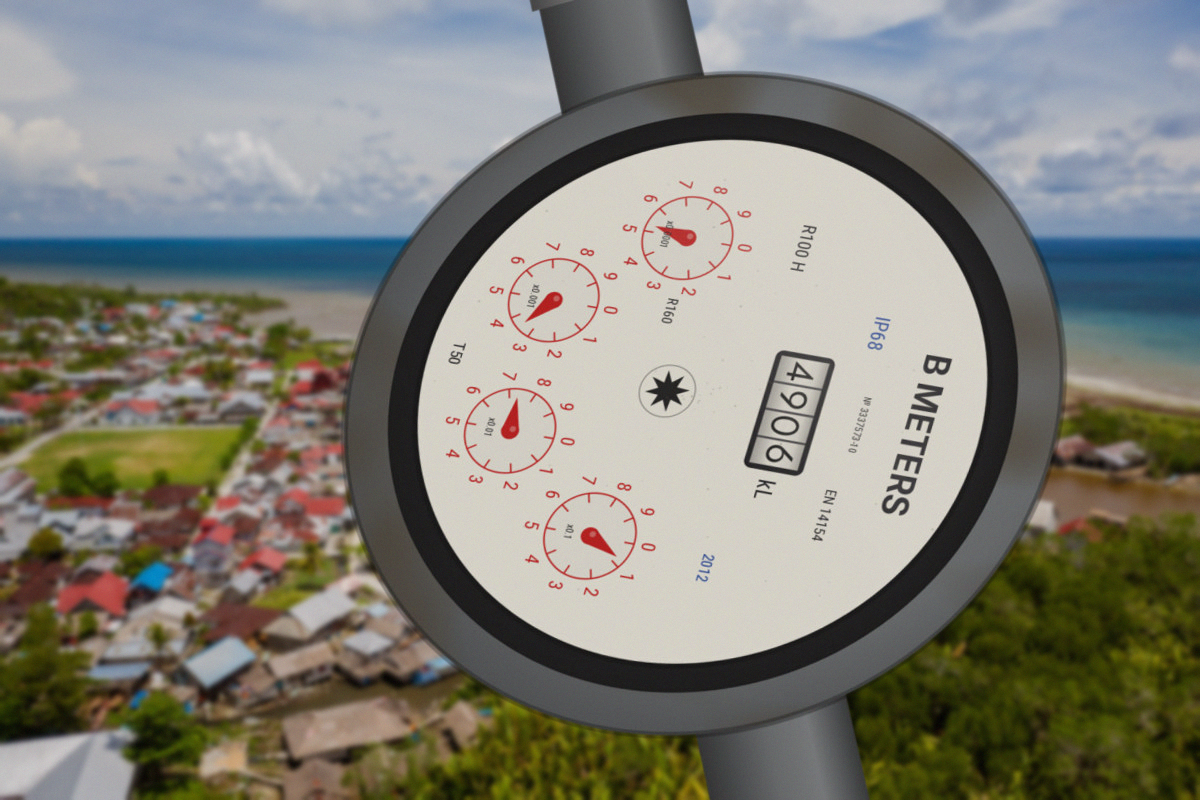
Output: 4906.0735 kL
